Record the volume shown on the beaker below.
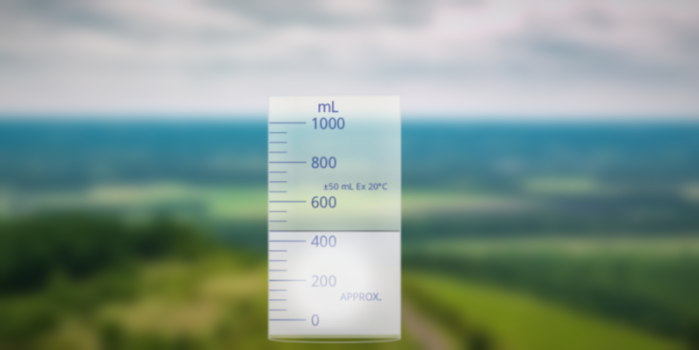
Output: 450 mL
